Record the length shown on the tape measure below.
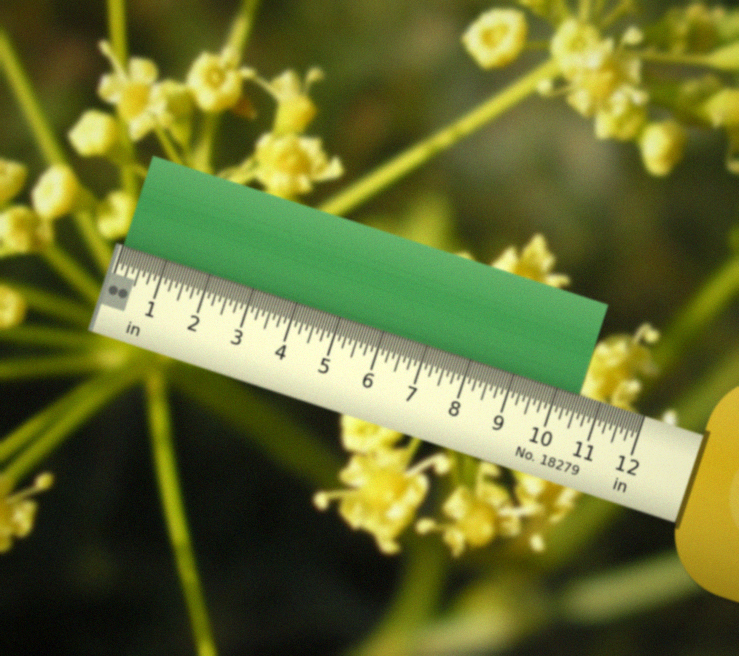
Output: 10.5 in
